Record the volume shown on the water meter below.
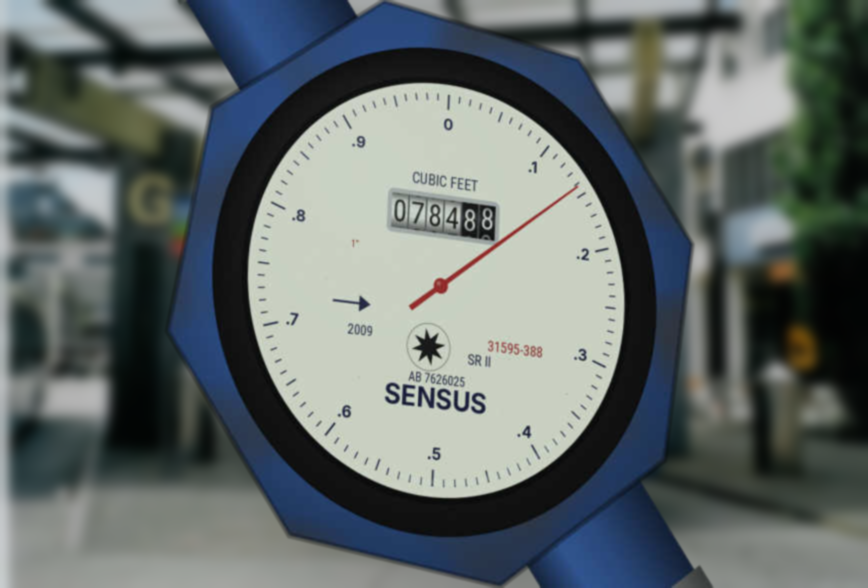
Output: 78488.14 ft³
